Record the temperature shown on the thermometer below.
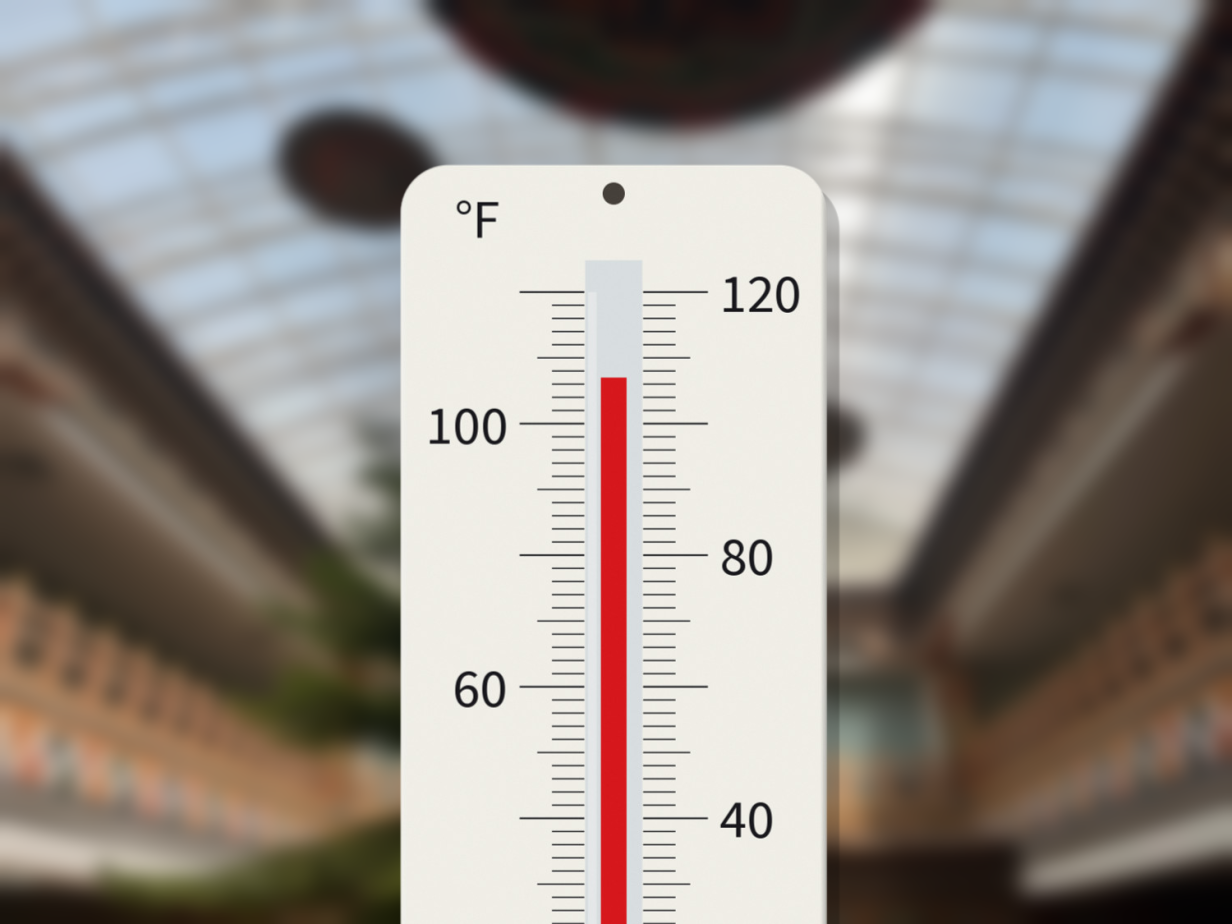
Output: 107 °F
